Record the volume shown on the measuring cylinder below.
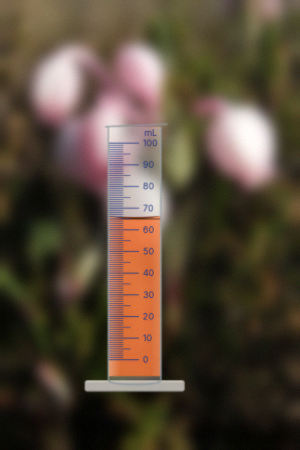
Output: 65 mL
